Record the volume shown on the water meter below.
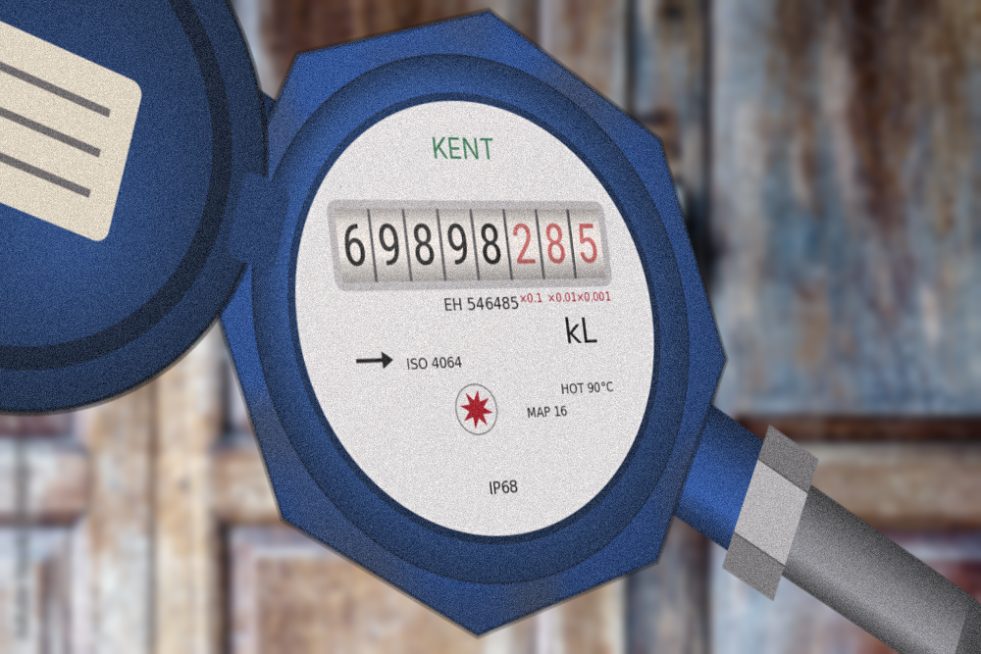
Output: 69898.285 kL
